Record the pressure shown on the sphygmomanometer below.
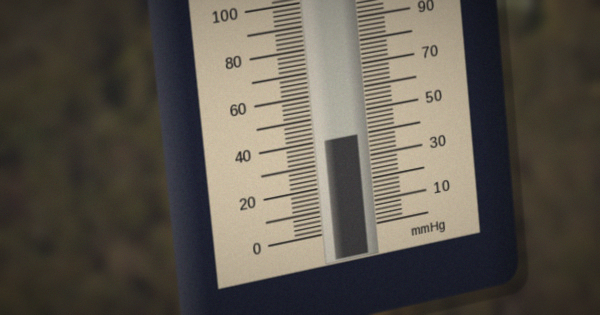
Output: 40 mmHg
